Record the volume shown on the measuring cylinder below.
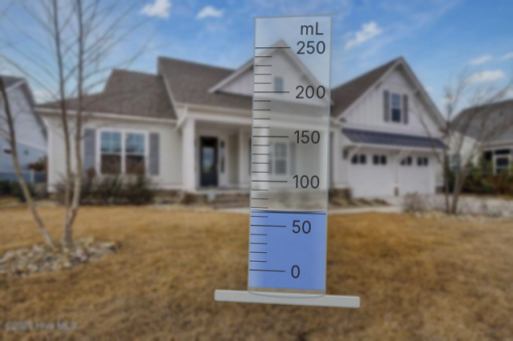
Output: 65 mL
